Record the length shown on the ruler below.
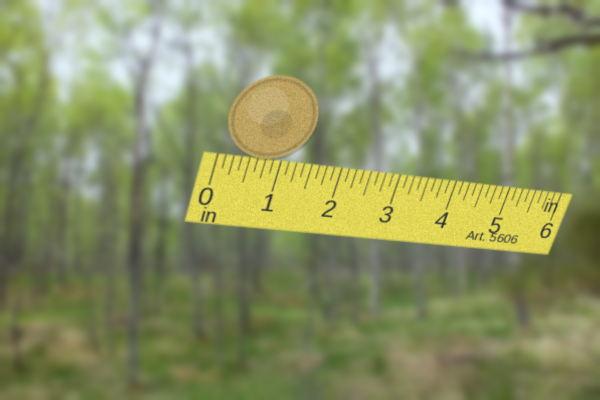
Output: 1.375 in
